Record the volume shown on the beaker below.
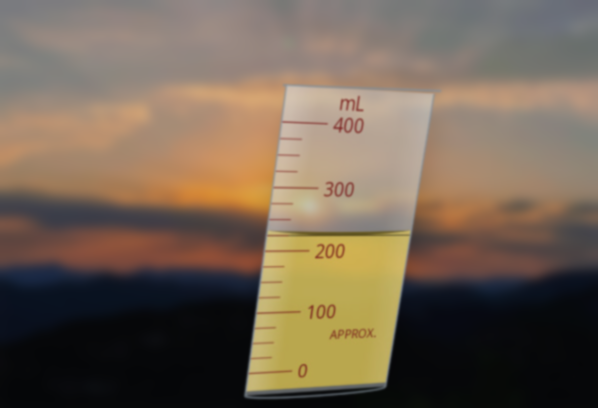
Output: 225 mL
